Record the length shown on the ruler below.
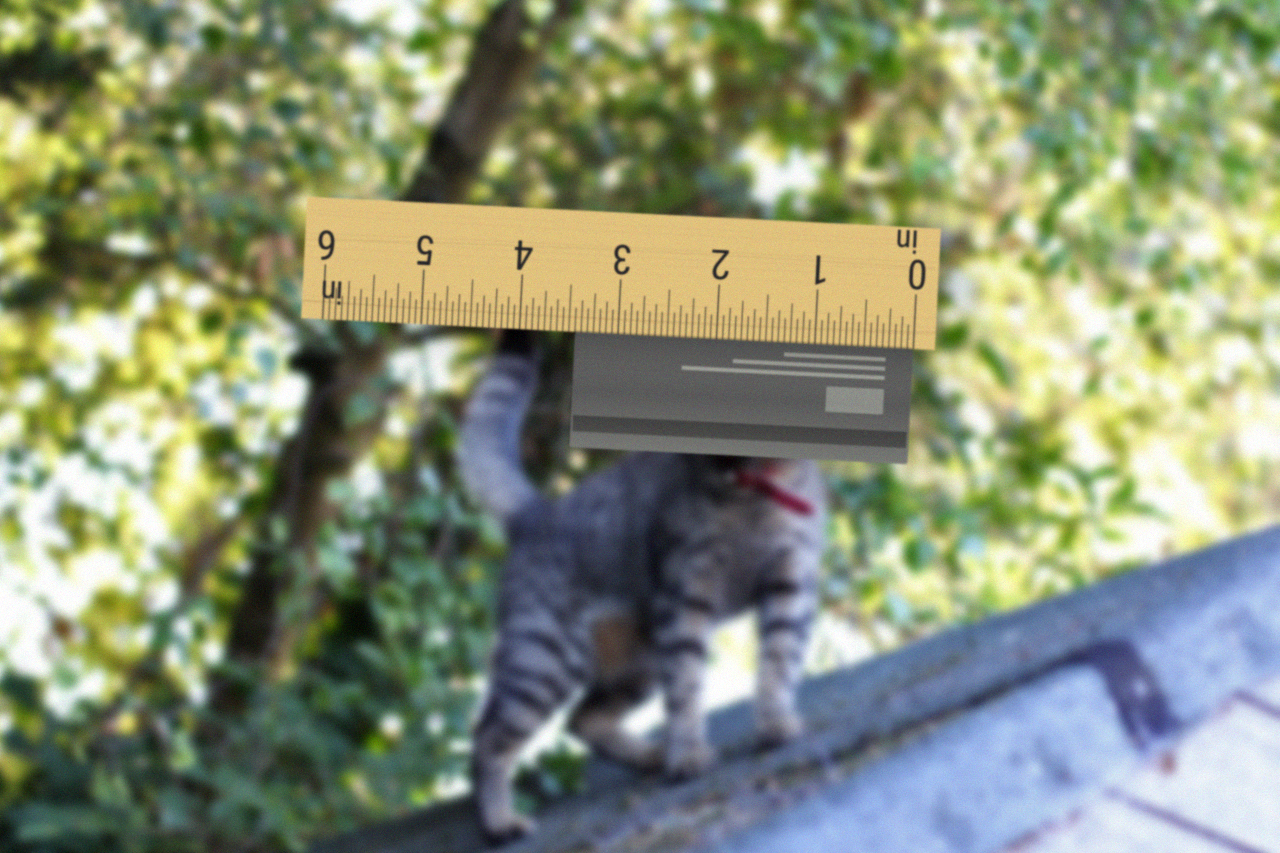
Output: 3.4375 in
